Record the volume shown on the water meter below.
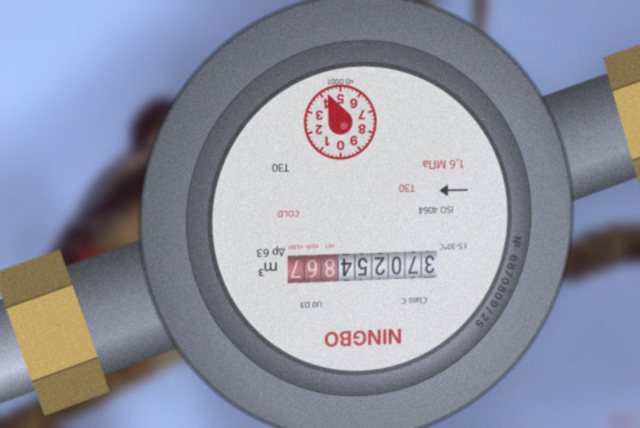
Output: 370254.8674 m³
